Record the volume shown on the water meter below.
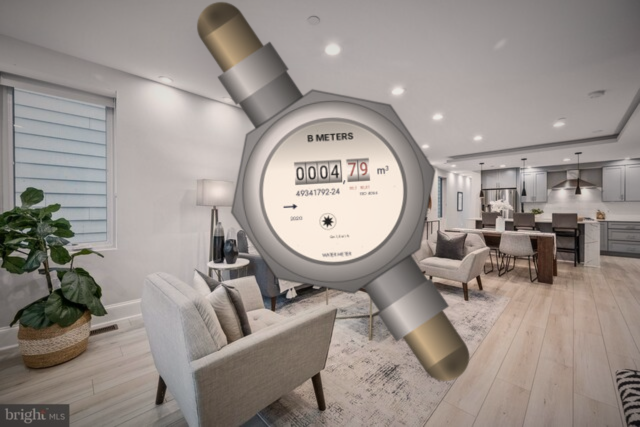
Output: 4.79 m³
